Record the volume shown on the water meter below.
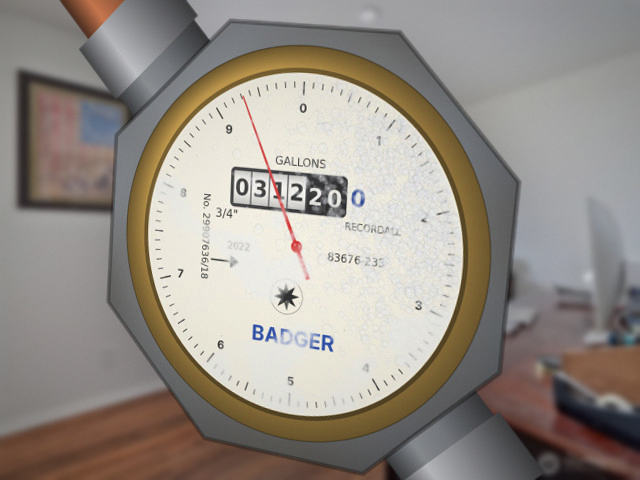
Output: 312199.3 gal
